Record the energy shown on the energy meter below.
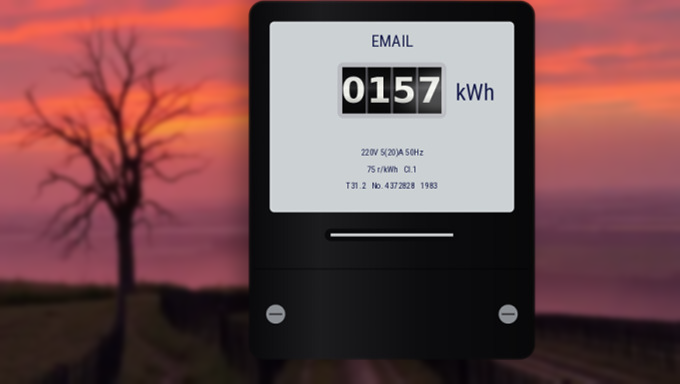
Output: 157 kWh
